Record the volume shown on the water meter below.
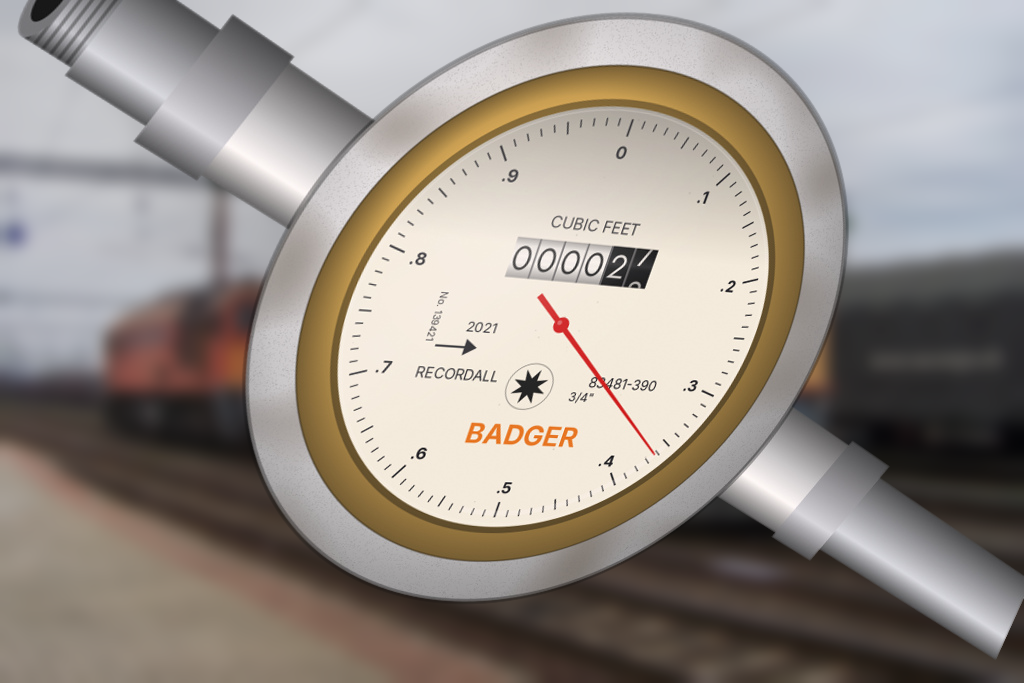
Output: 27.36 ft³
